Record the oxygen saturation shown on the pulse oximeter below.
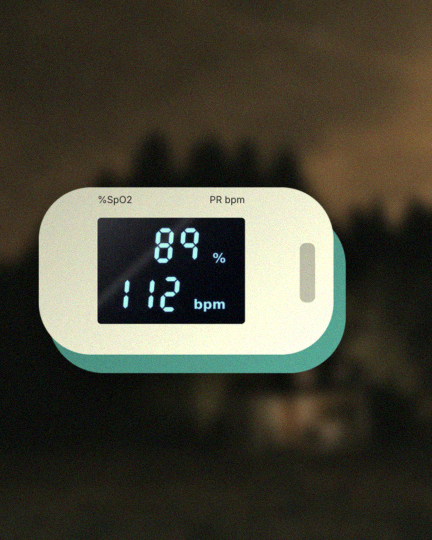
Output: 89 %
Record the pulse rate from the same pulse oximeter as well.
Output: 112 bpm
